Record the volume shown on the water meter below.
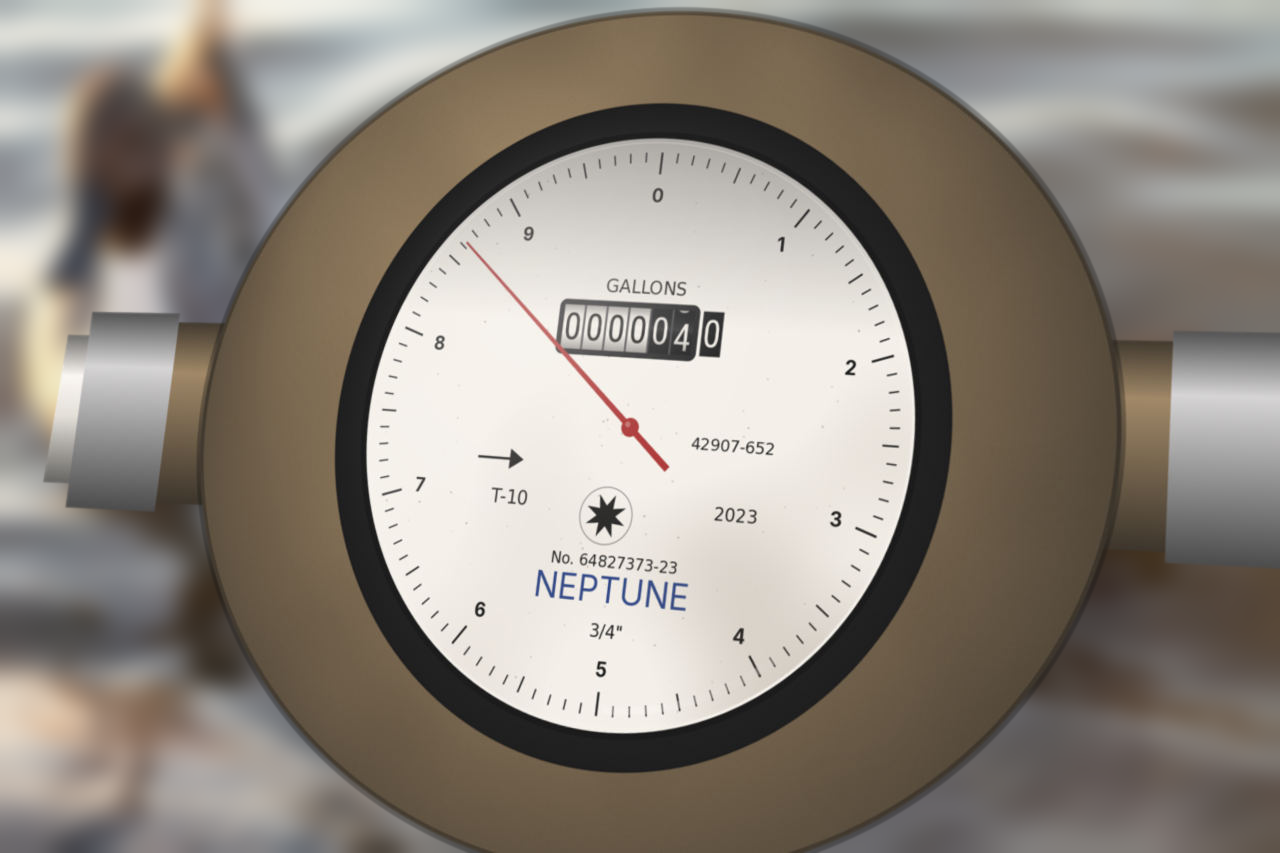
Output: 38.6 gal
